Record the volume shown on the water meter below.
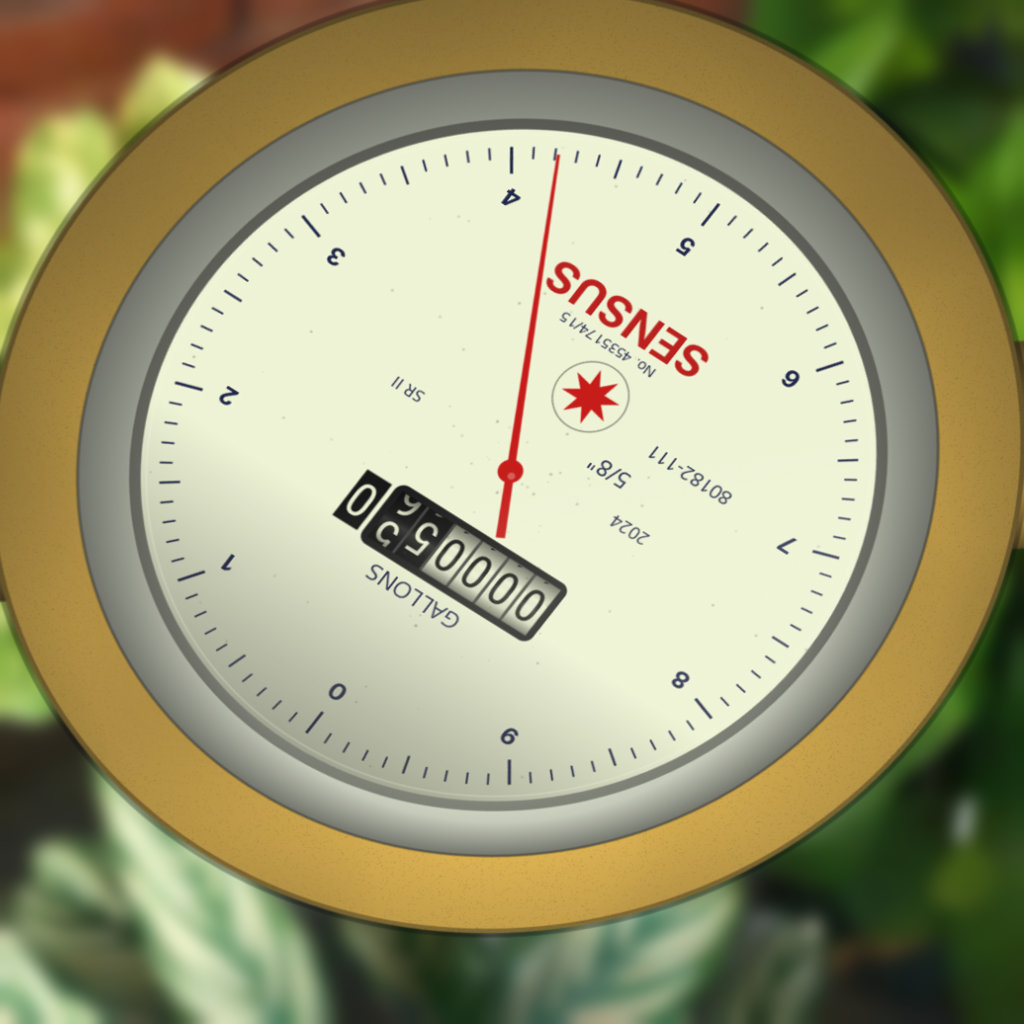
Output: 554.2 gal
